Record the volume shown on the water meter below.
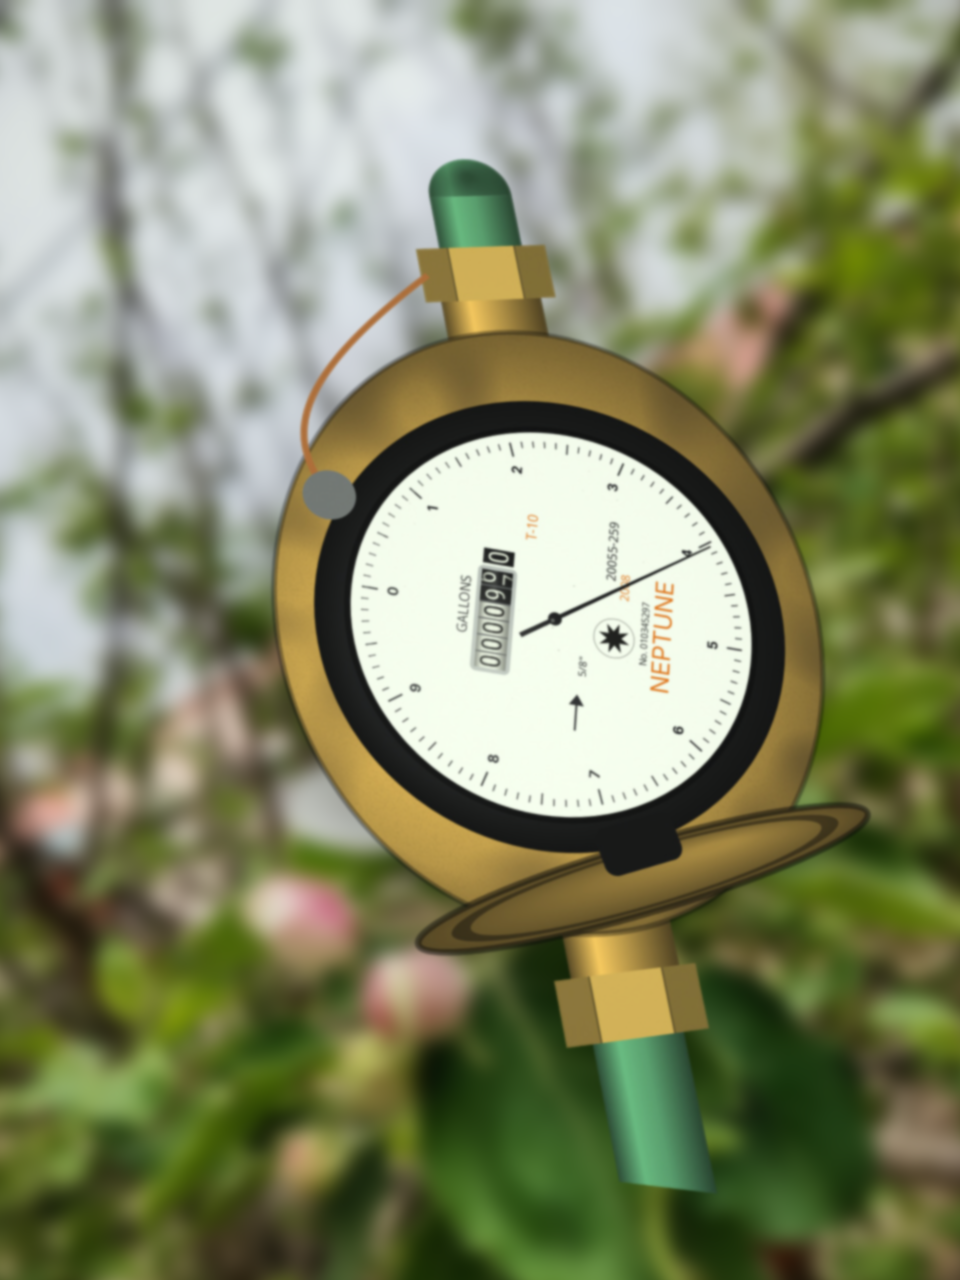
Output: 964.0 gal
